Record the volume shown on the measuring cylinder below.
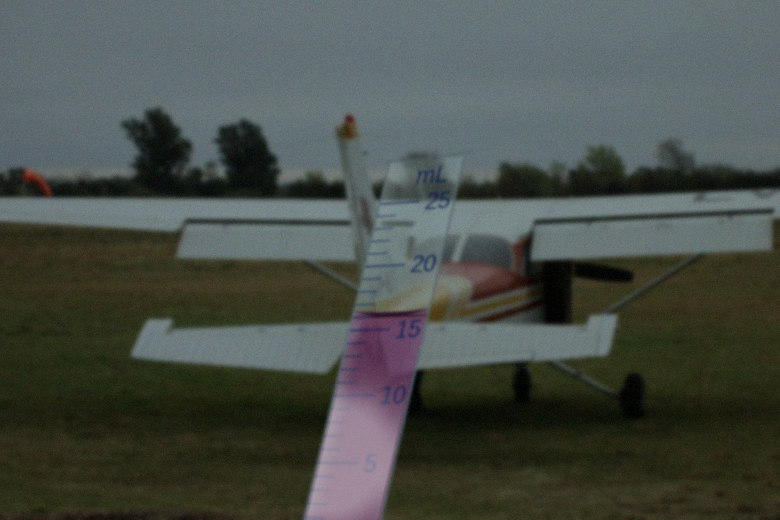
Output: 16 mL
